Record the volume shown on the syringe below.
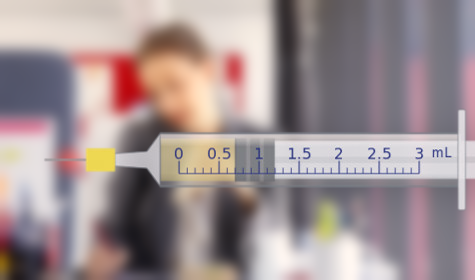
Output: 0.7 mL
